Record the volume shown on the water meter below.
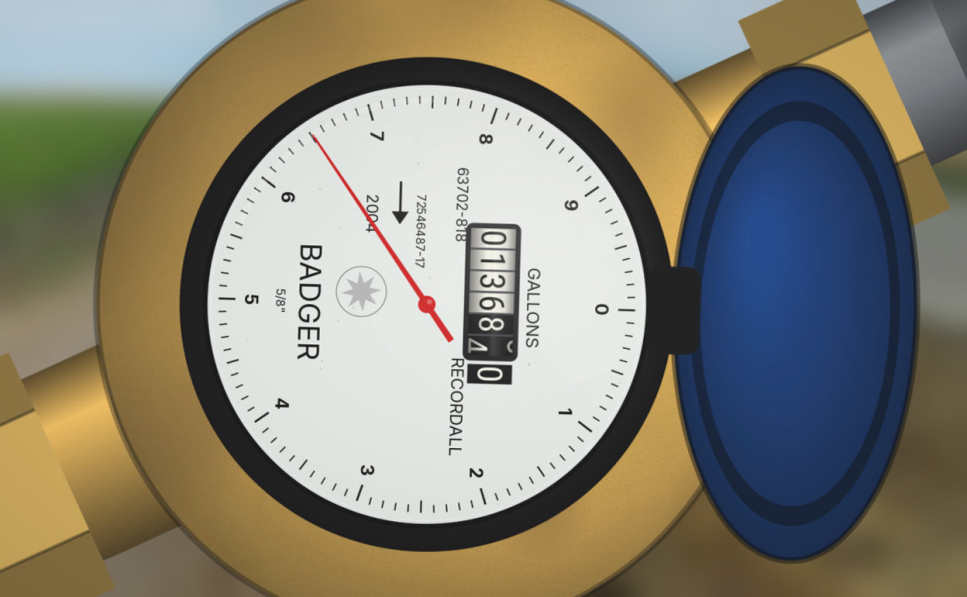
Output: 136836.5 gal
